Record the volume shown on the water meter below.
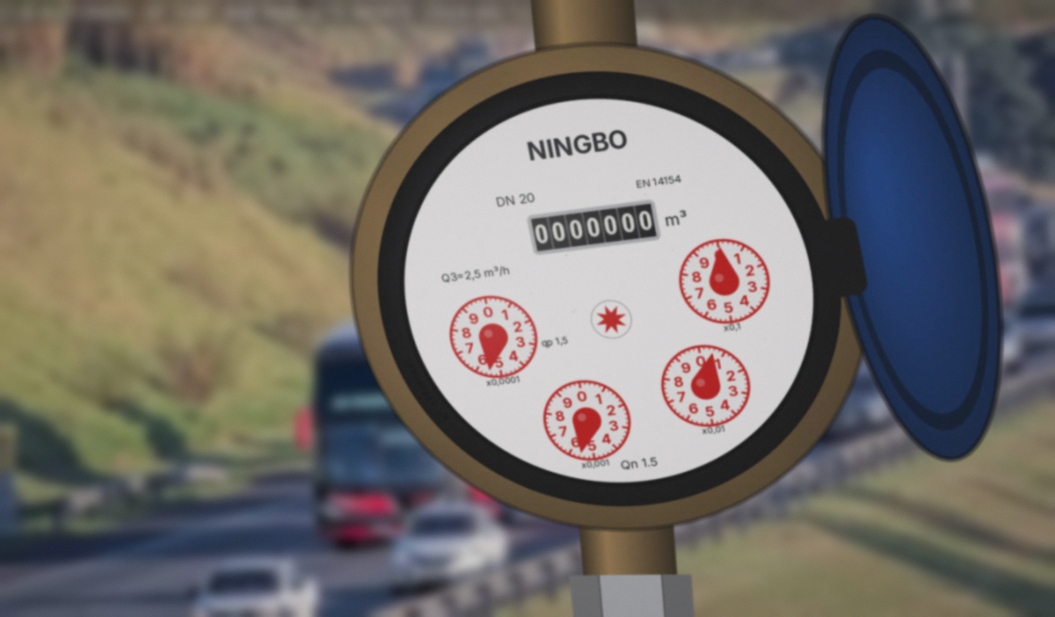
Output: 0.0055 m³
